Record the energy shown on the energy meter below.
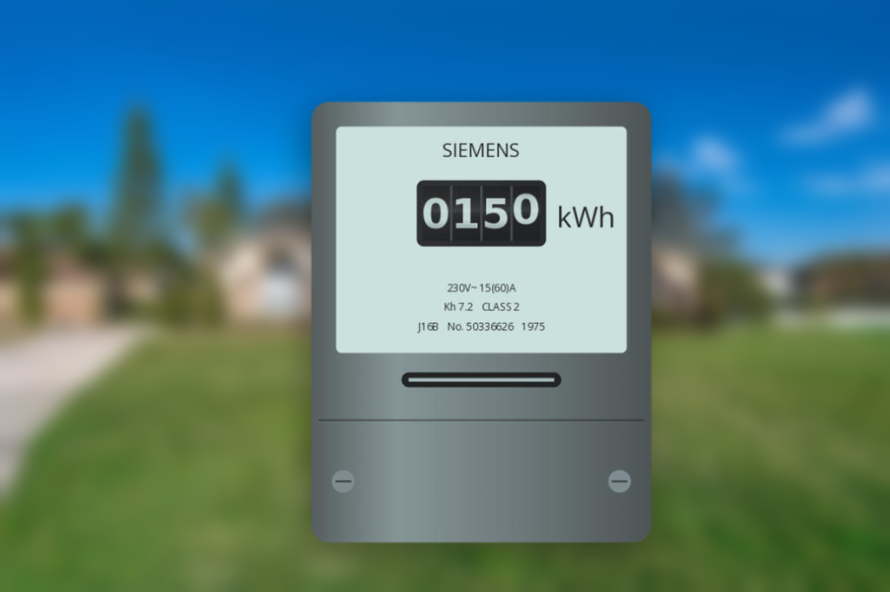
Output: 150 kWh
